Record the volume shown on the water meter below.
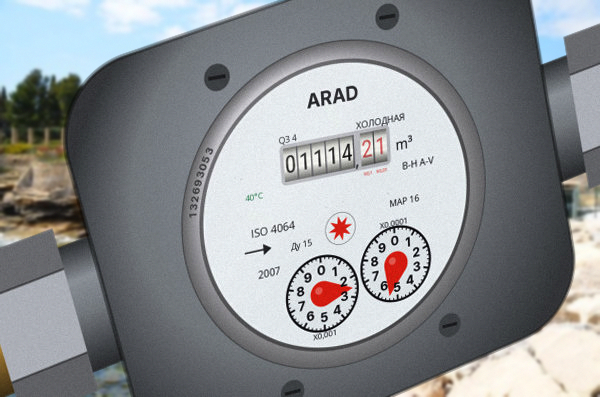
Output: 1114.2125 m³
